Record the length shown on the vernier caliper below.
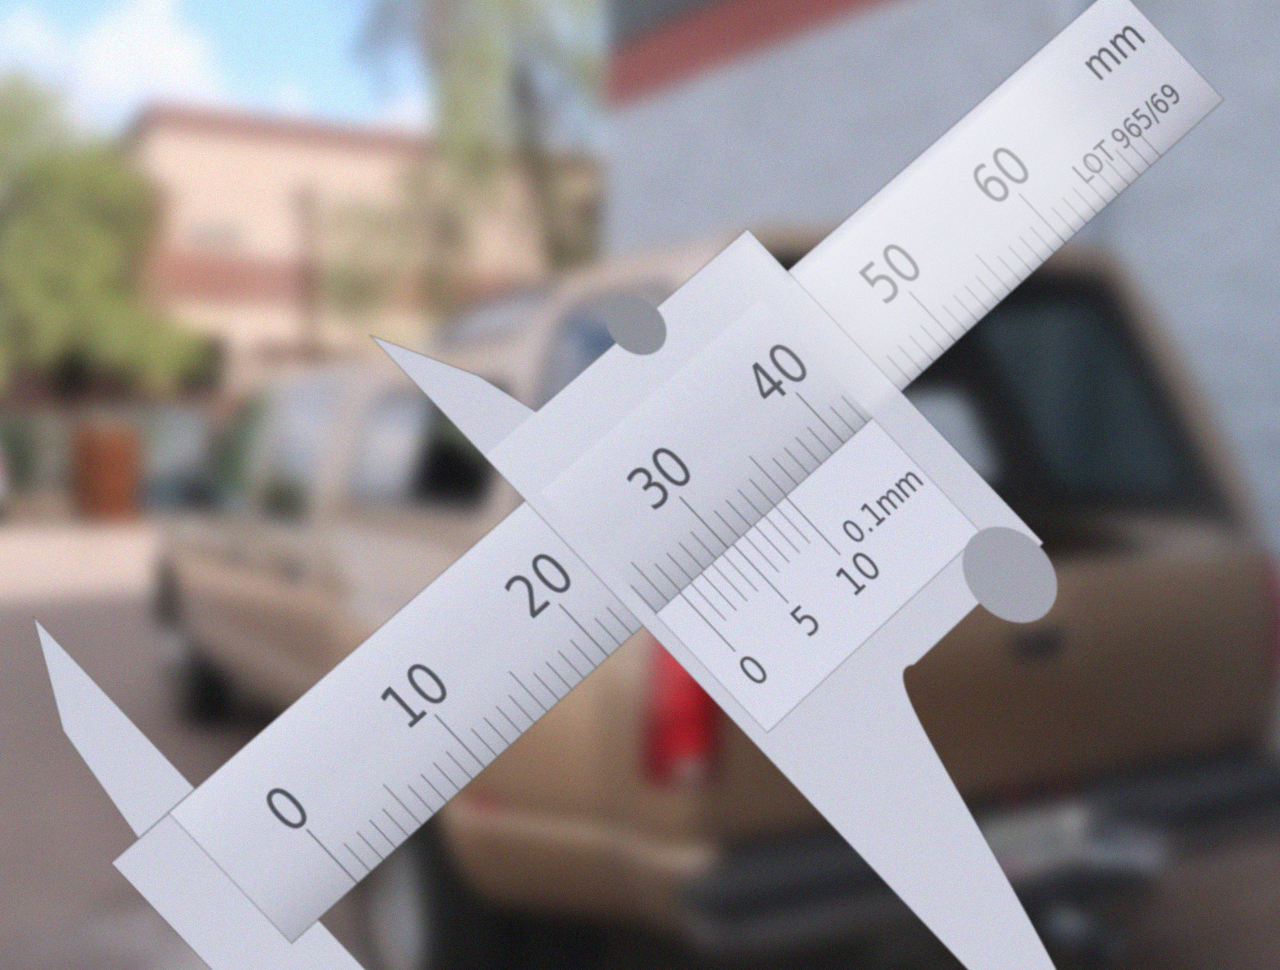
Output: 25.9 mm
